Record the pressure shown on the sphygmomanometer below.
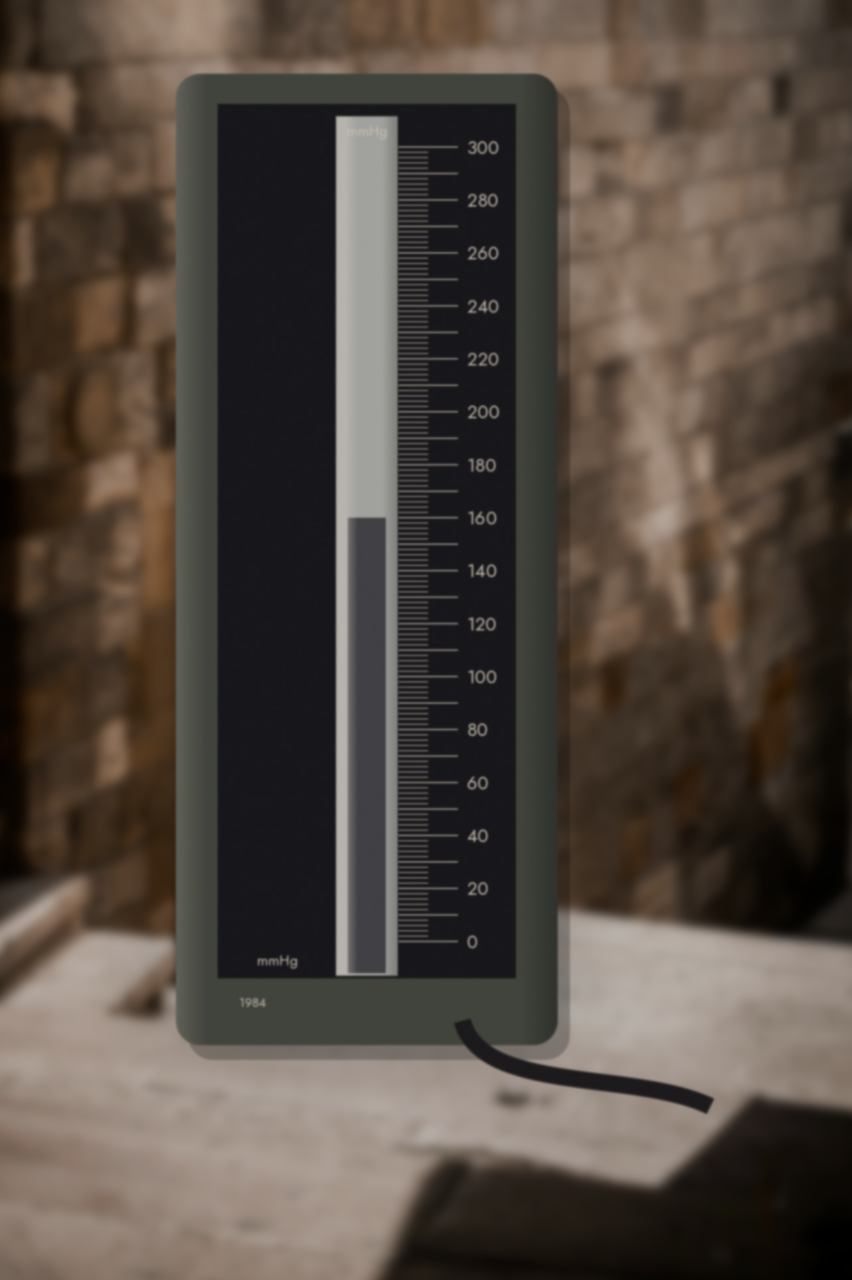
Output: 160 mmHg
